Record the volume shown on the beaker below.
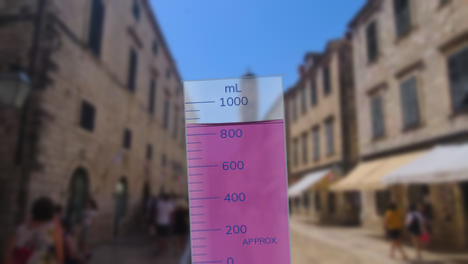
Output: 850 mL
